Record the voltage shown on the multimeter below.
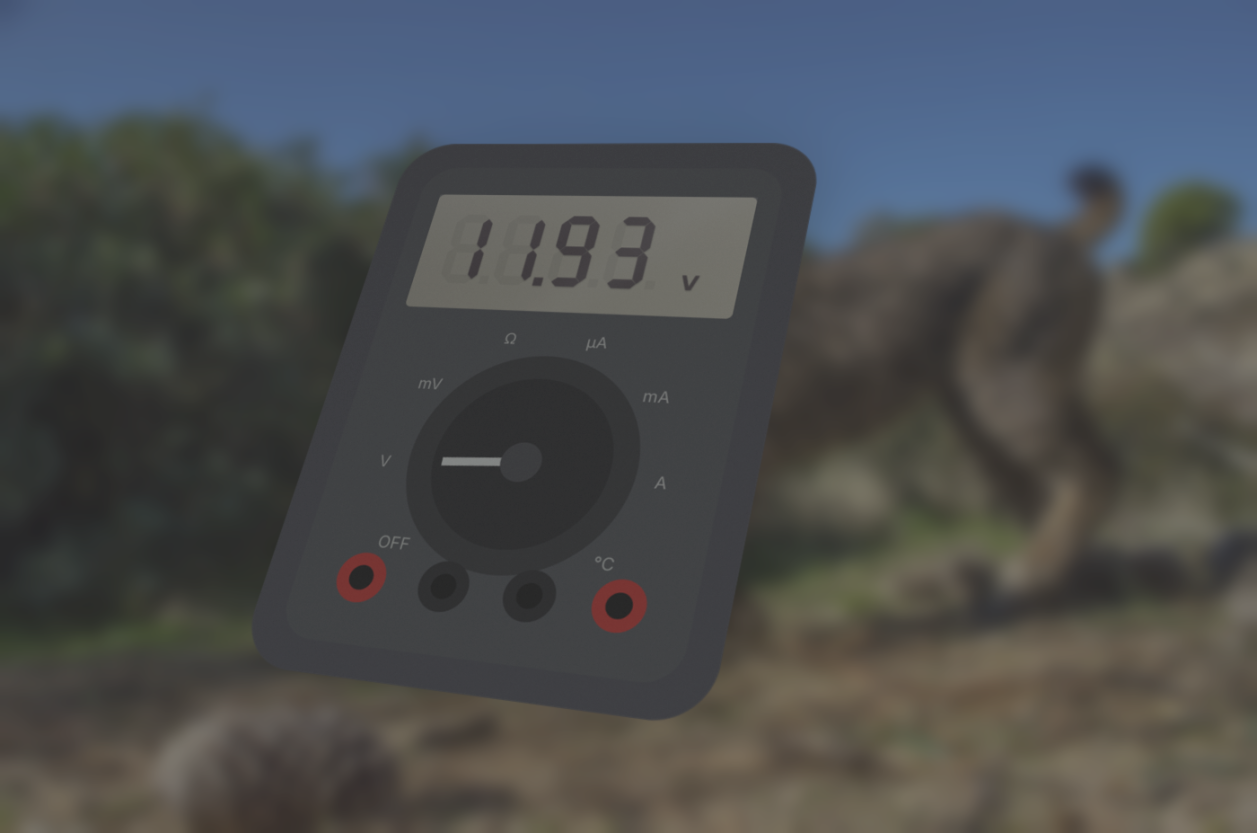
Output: 11.93 V
